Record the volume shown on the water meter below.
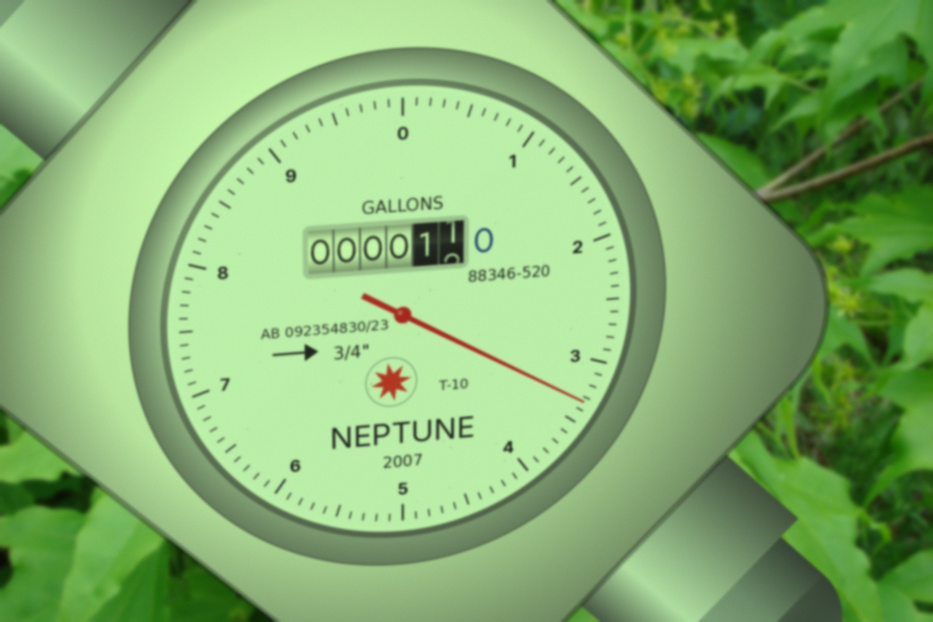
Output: 113.3 gal
